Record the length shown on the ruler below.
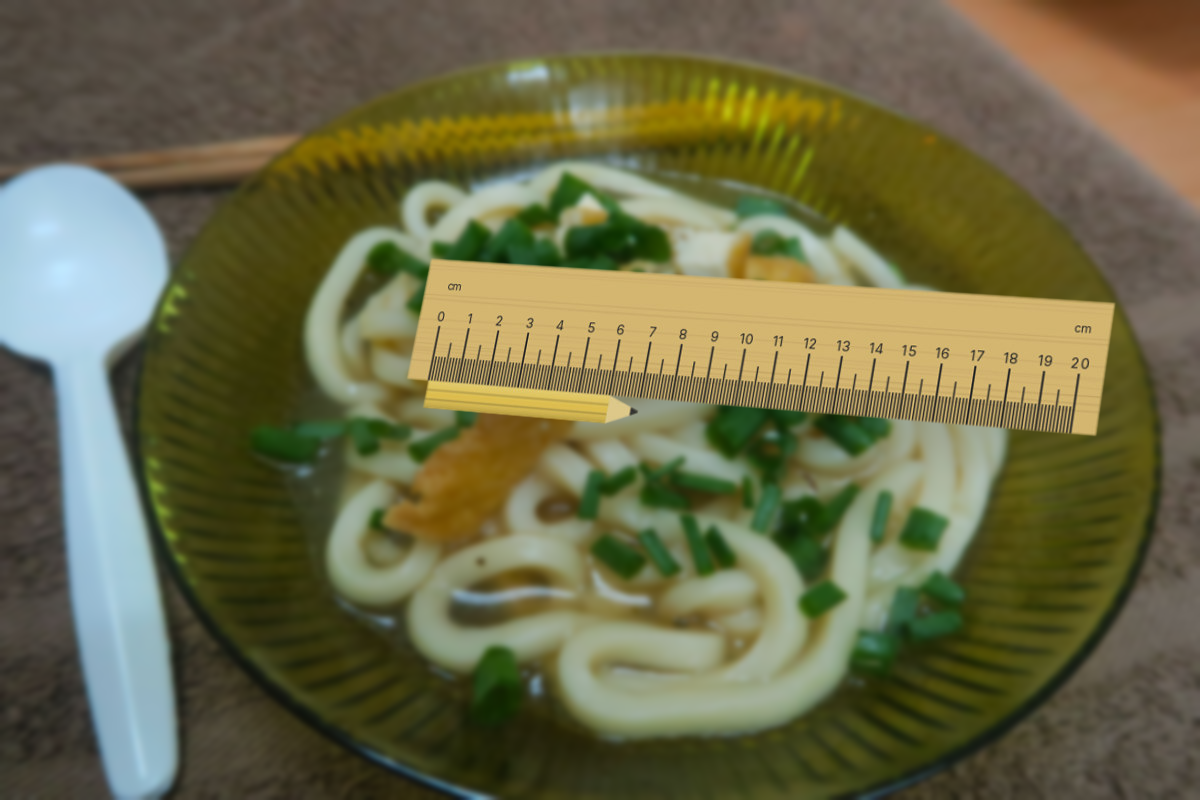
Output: 7 cm
